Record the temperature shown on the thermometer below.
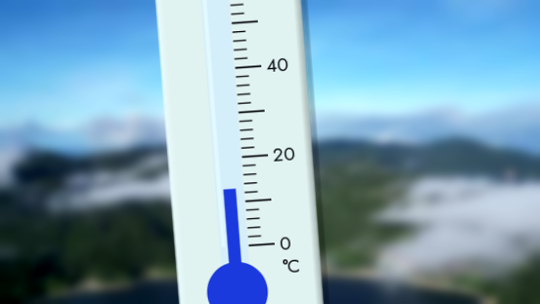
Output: 13 °C
